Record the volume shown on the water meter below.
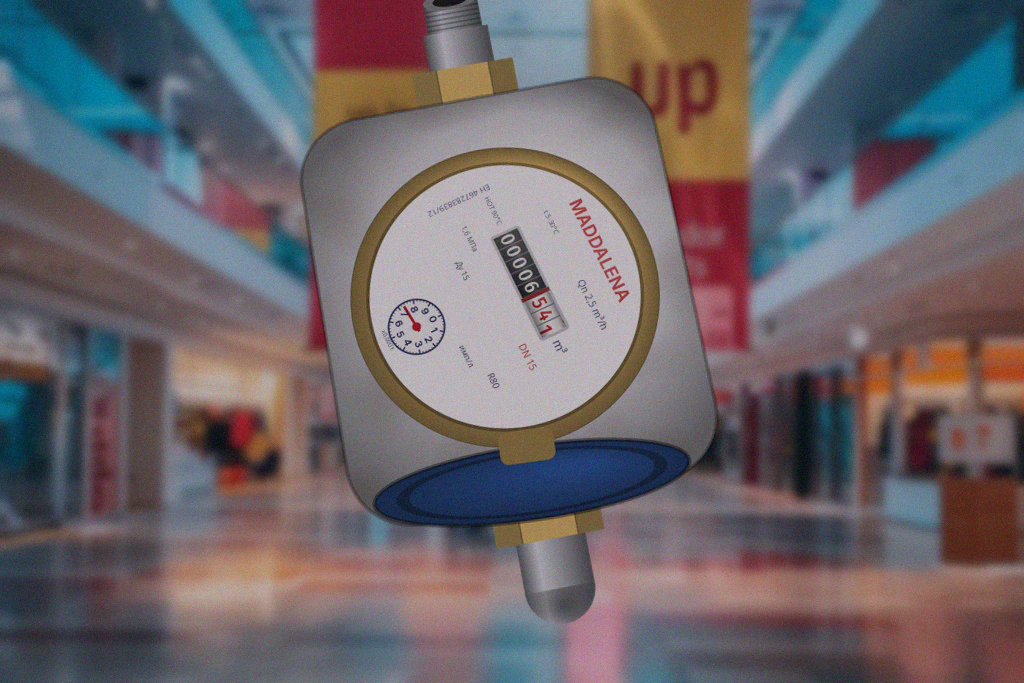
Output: 6.5407 m³
